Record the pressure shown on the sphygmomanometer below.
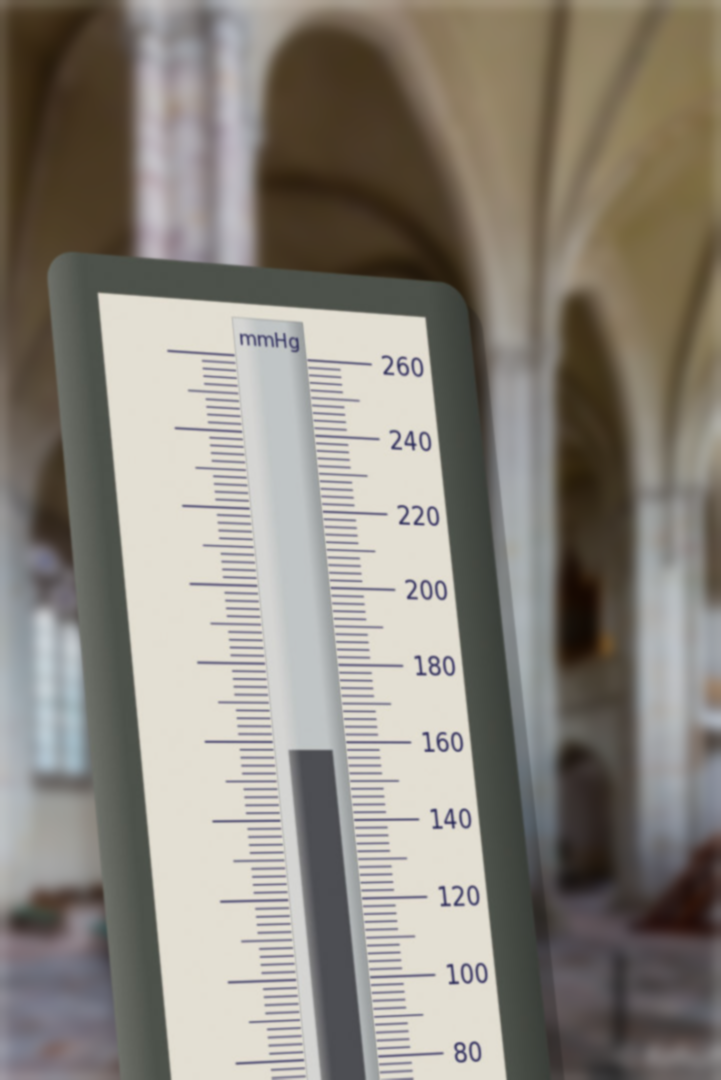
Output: 158 mmHg
